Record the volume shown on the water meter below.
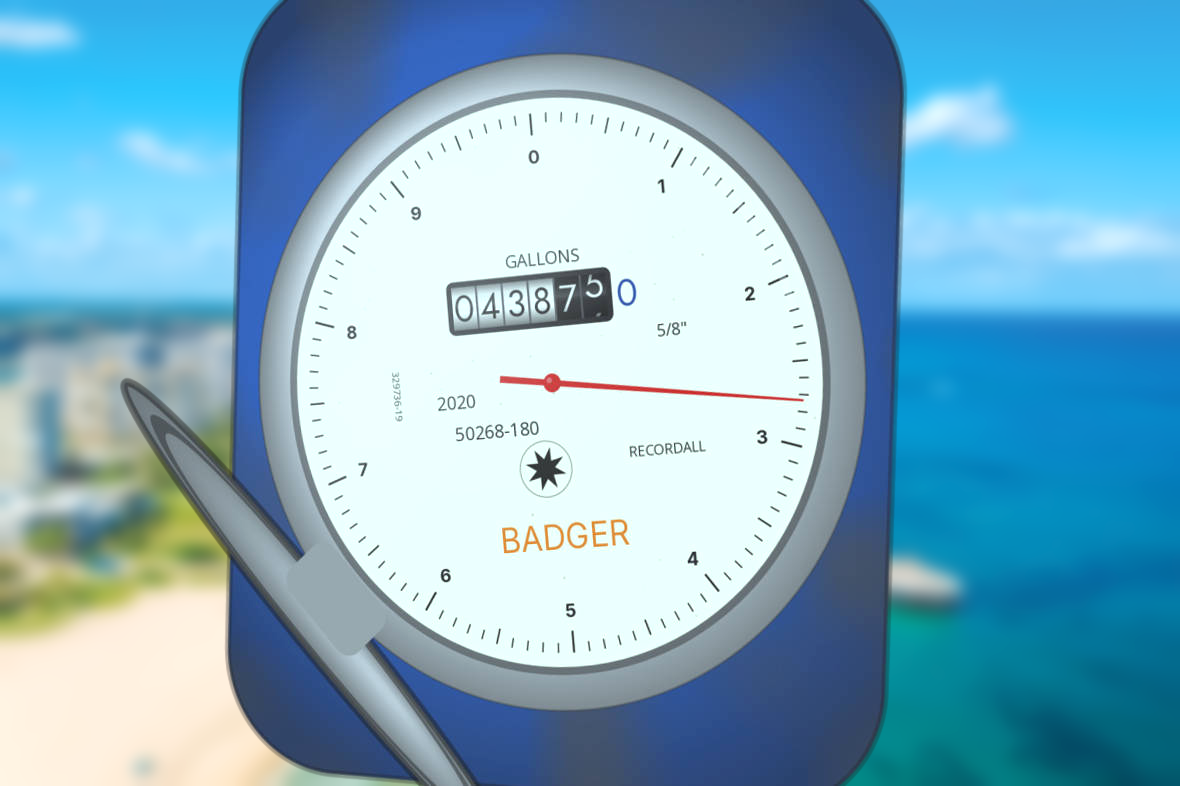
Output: 438752.7 gal
